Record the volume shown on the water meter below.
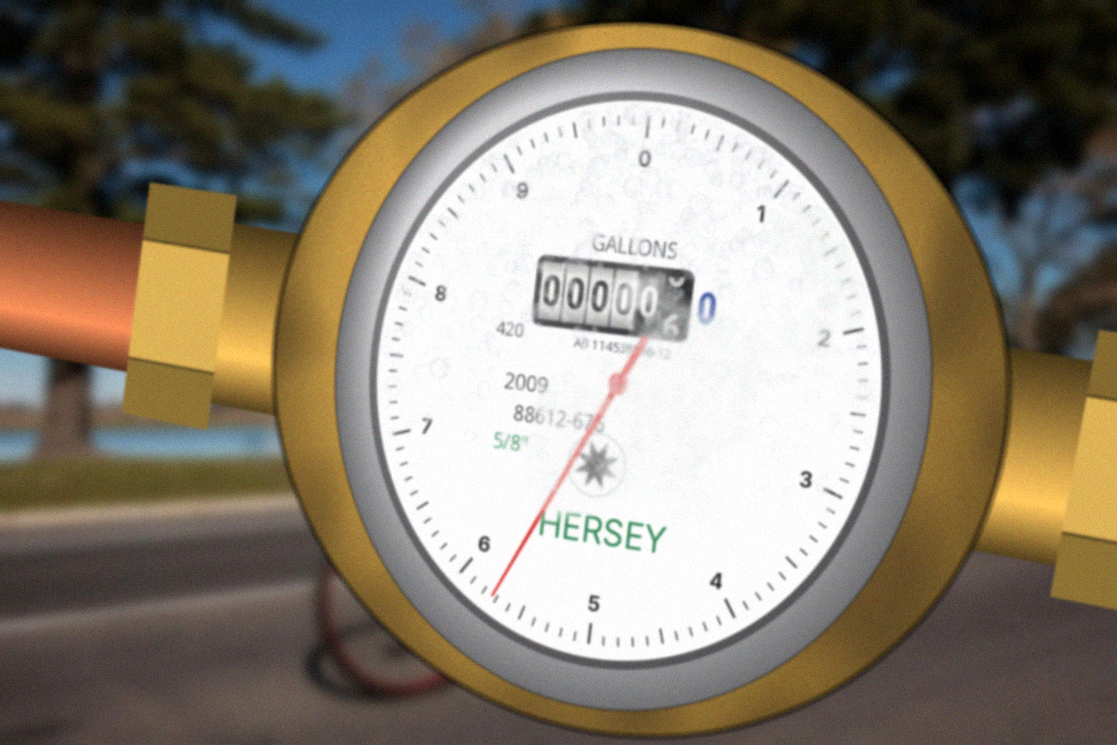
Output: 55.7 gal
